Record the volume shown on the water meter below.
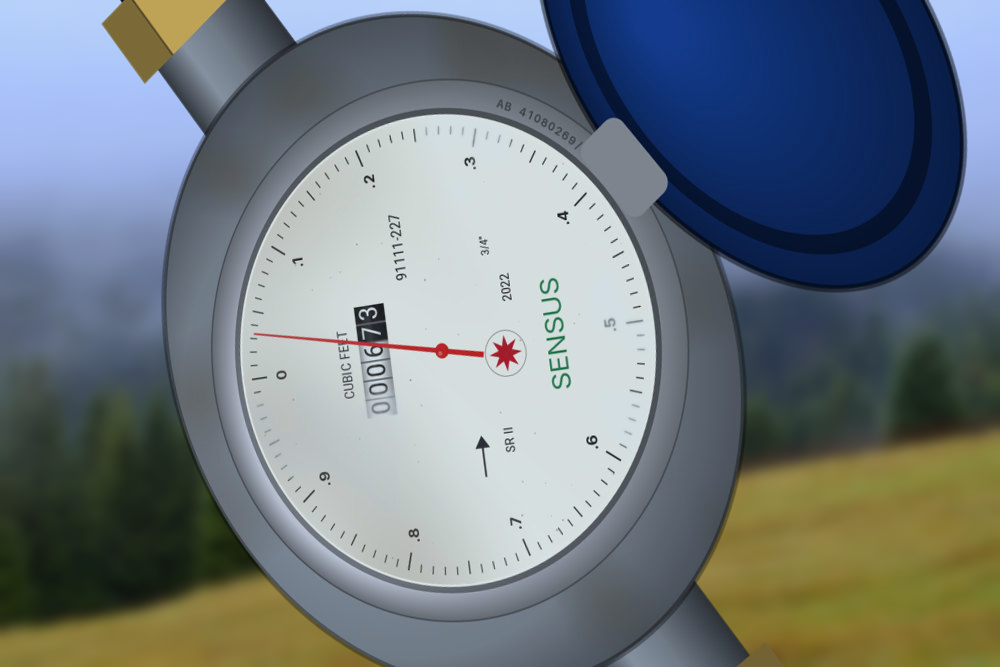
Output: 673.03 ft³
